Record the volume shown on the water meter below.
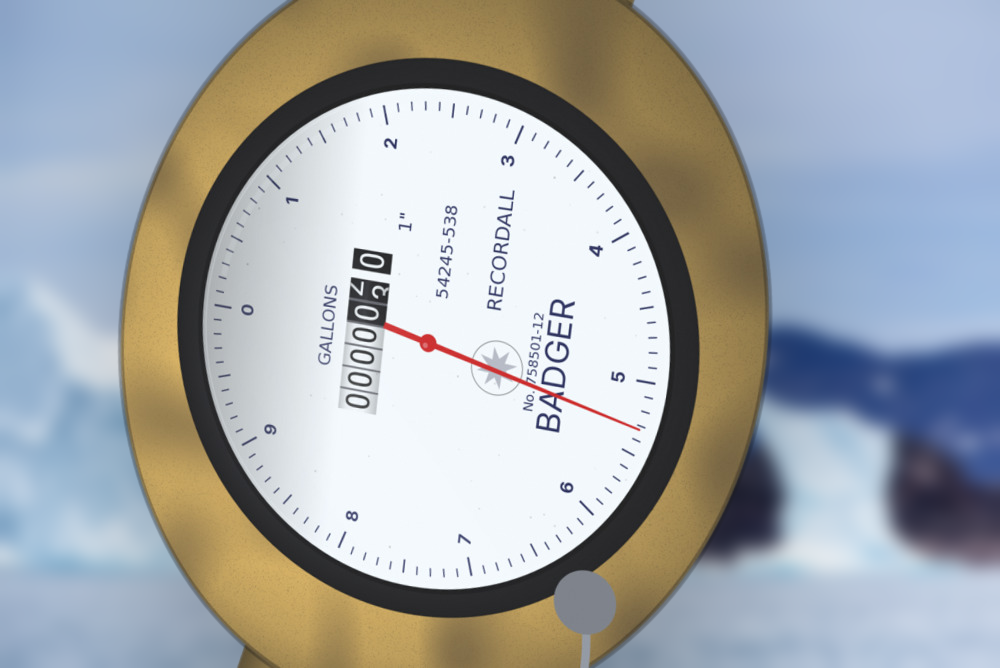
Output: 25.3 gal
